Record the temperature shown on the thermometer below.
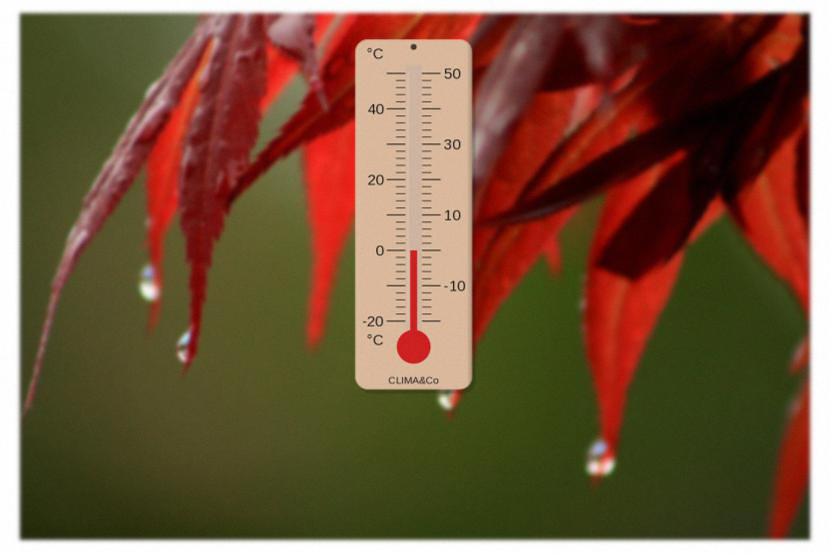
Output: 0 °C
